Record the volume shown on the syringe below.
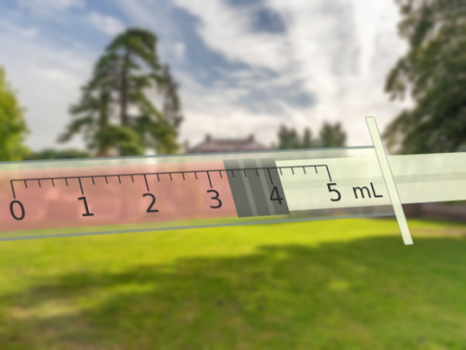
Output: 3.3 mL
